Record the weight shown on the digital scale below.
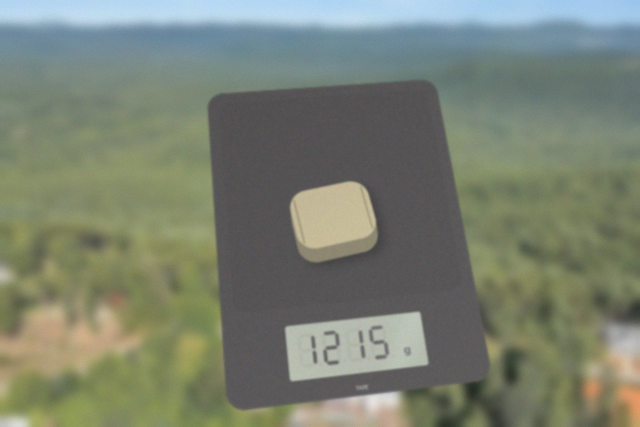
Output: 1215 g
